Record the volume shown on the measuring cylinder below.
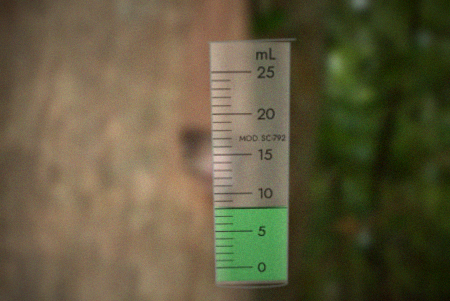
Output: 8 mL
